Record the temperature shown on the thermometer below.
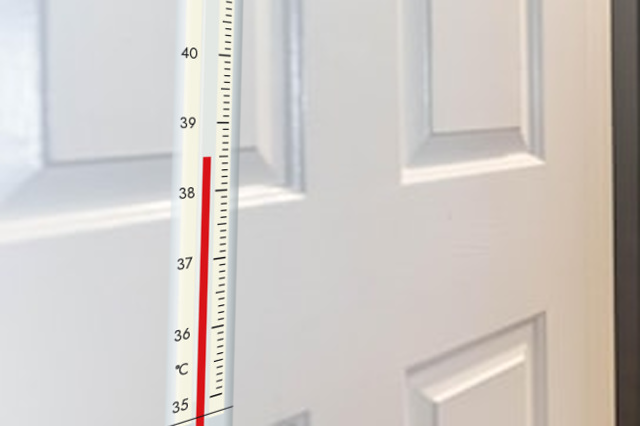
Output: 38.5 °C
